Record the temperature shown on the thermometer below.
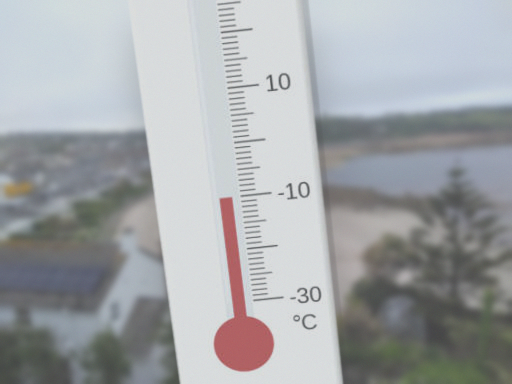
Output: -10 °C
